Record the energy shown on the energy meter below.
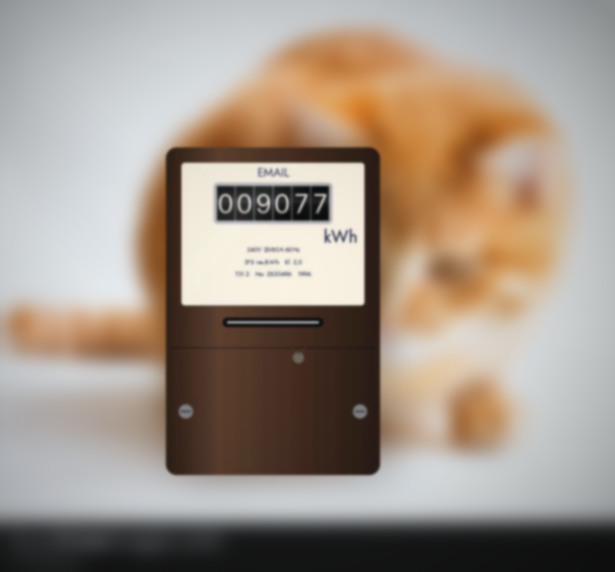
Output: 9077 kWh
